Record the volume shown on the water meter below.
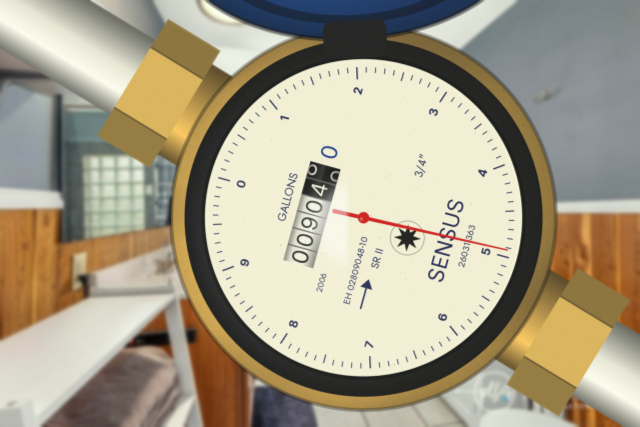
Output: 90484.9 gal
